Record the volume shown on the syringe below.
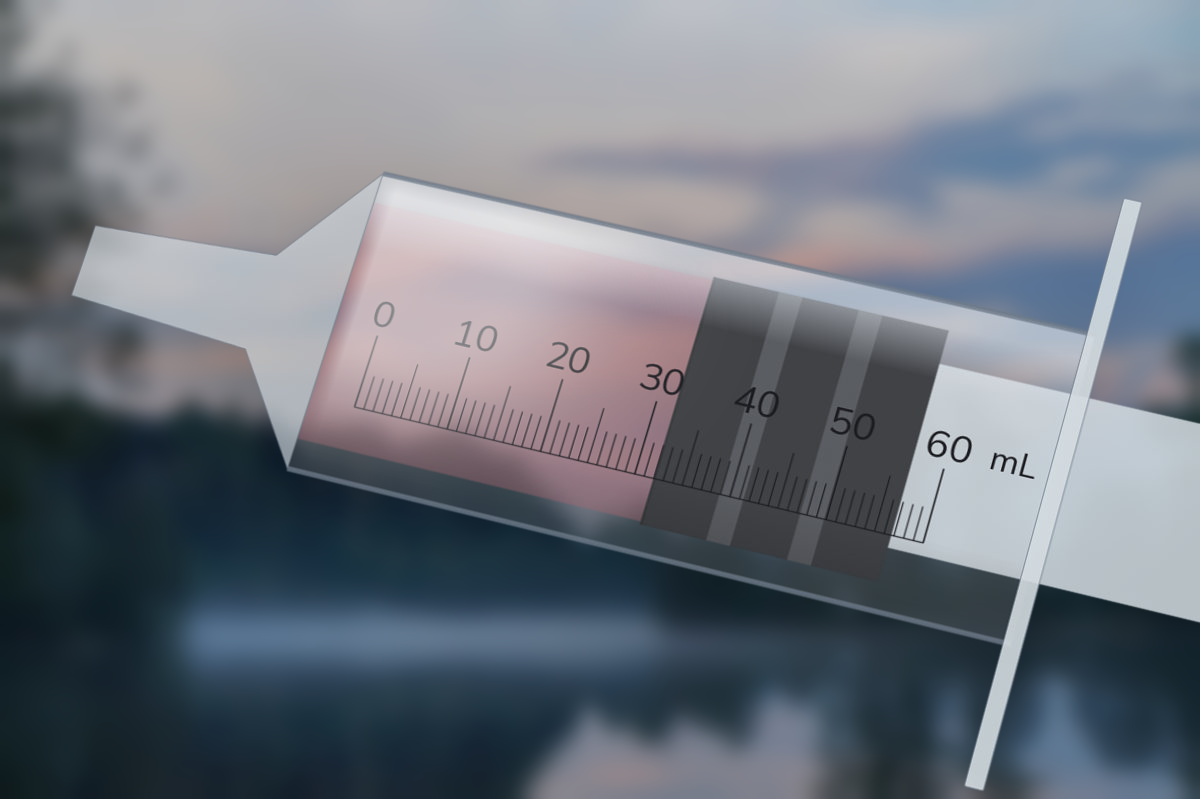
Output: 32 mL
